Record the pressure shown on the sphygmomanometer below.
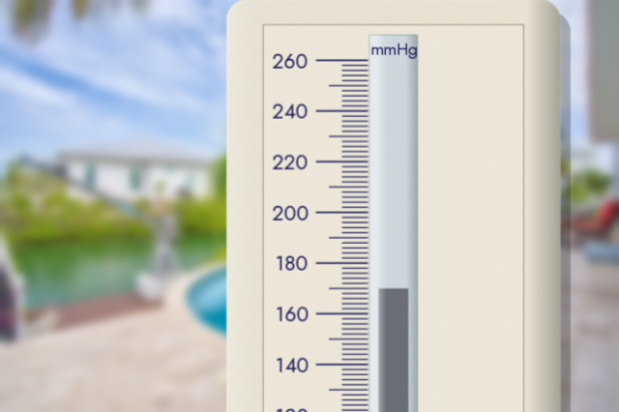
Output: 170 mmHg
